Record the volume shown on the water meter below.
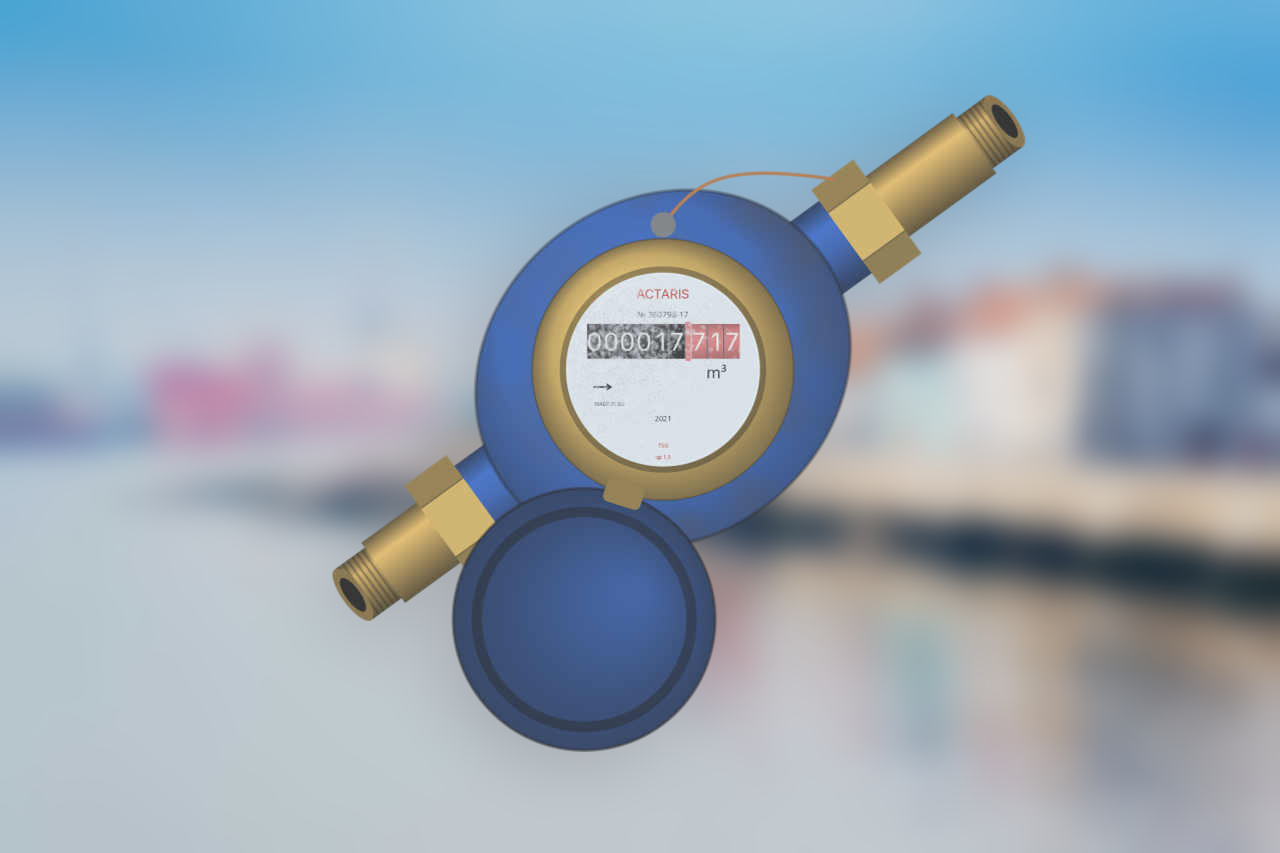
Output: 17.717 m³
